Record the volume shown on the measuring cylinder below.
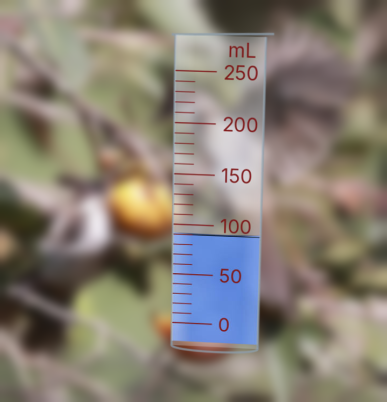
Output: 90 mL
